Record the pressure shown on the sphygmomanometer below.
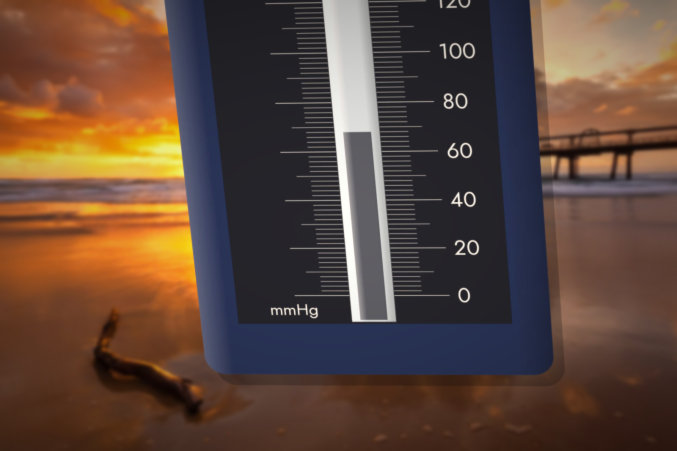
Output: 68 mmHg
